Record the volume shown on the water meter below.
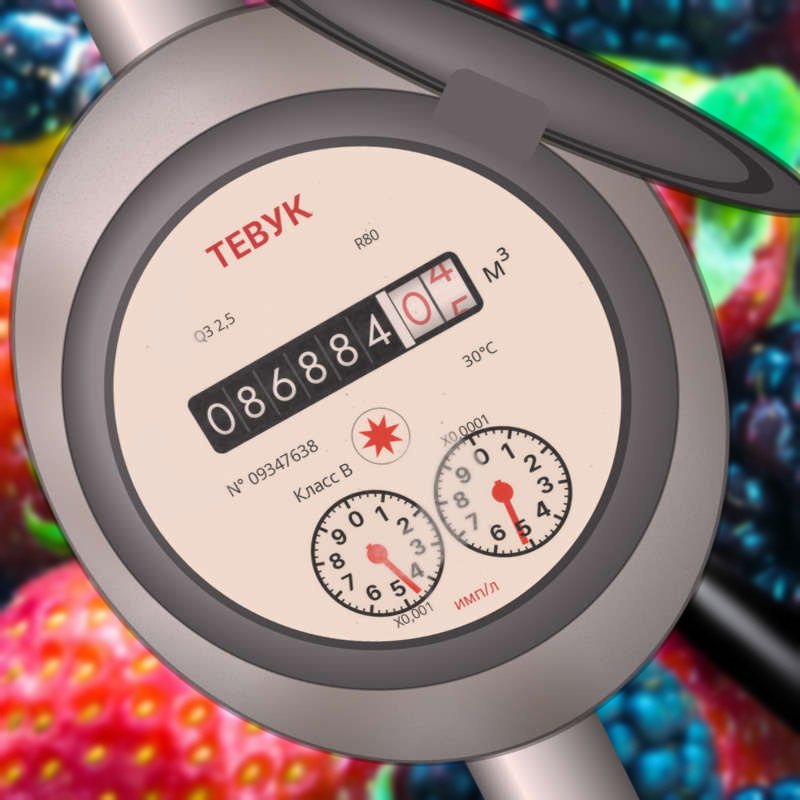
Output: 86884.0445 m³
